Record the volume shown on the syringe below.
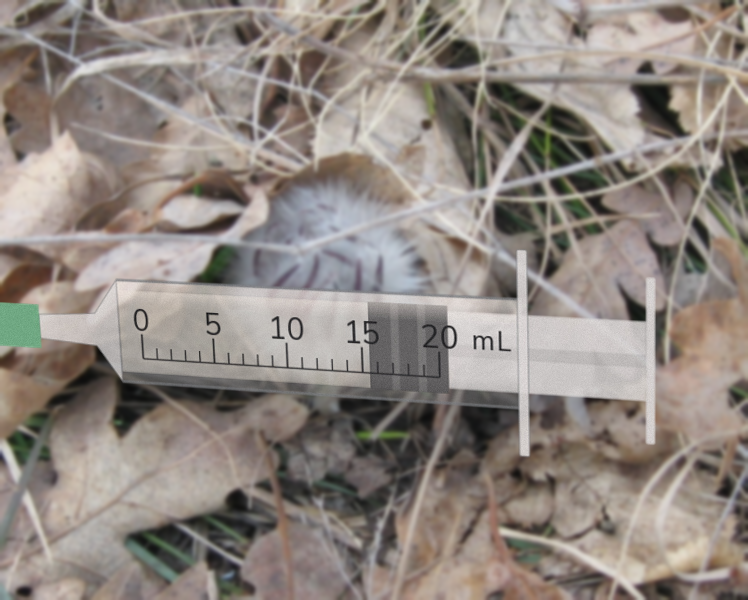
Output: 15.5 mL
